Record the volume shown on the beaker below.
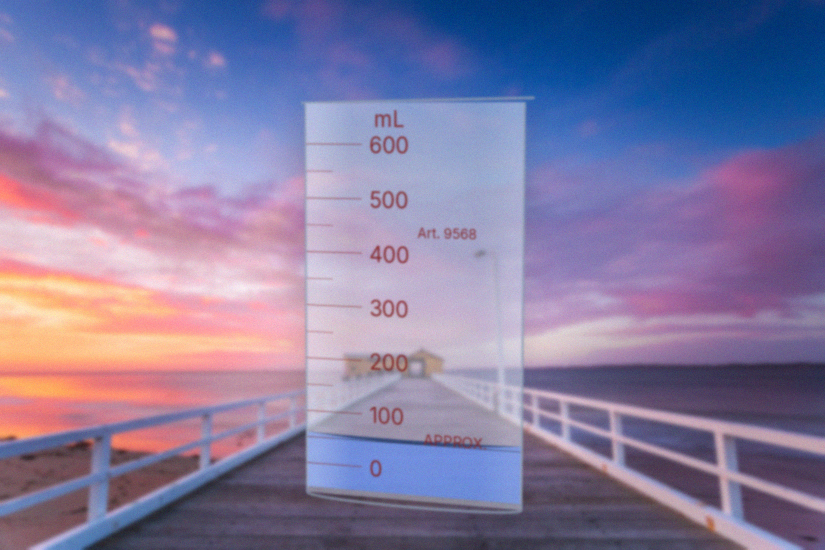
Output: 50 mL
